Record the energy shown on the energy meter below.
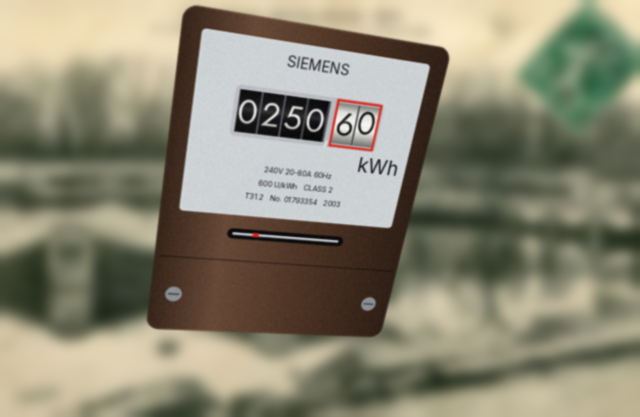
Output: 250.60 kWh
